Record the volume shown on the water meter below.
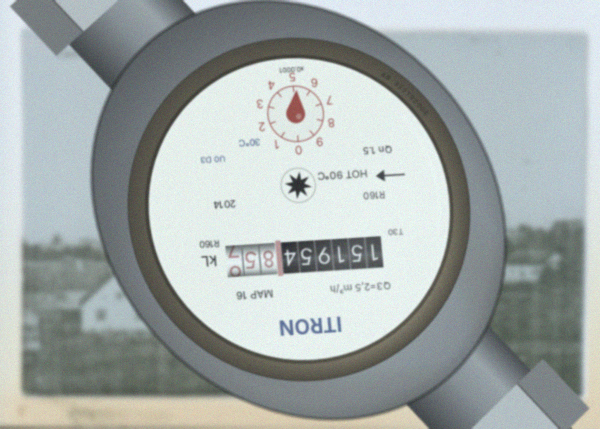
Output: 151954.8565 kL
